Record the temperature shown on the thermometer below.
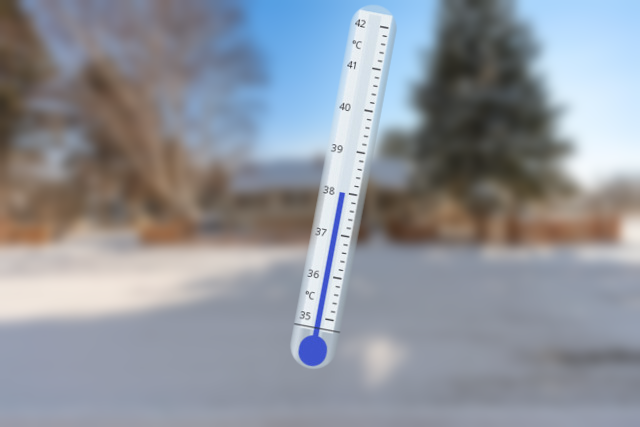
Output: 38 °C
